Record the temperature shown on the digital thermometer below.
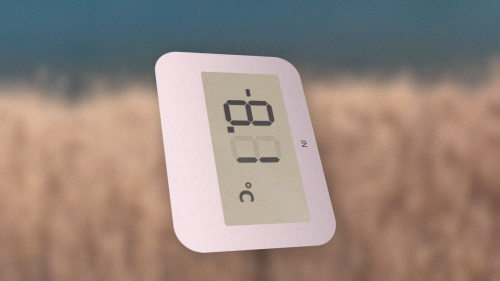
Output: -8.1 °C
